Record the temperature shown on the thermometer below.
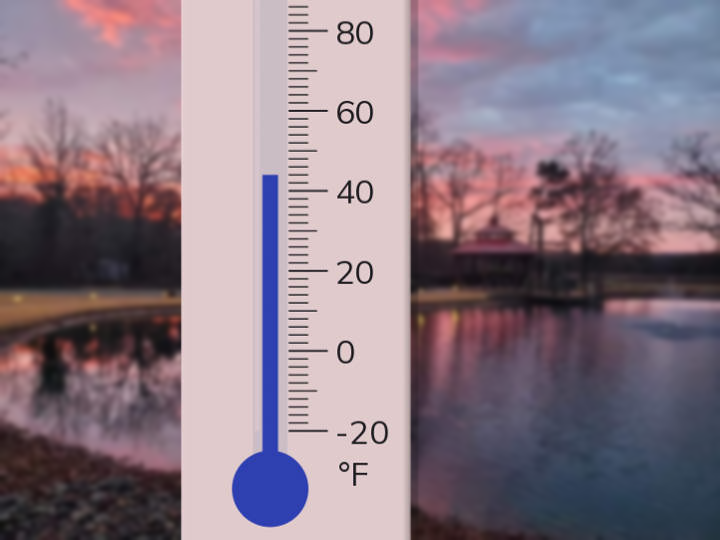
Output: 44 °F
